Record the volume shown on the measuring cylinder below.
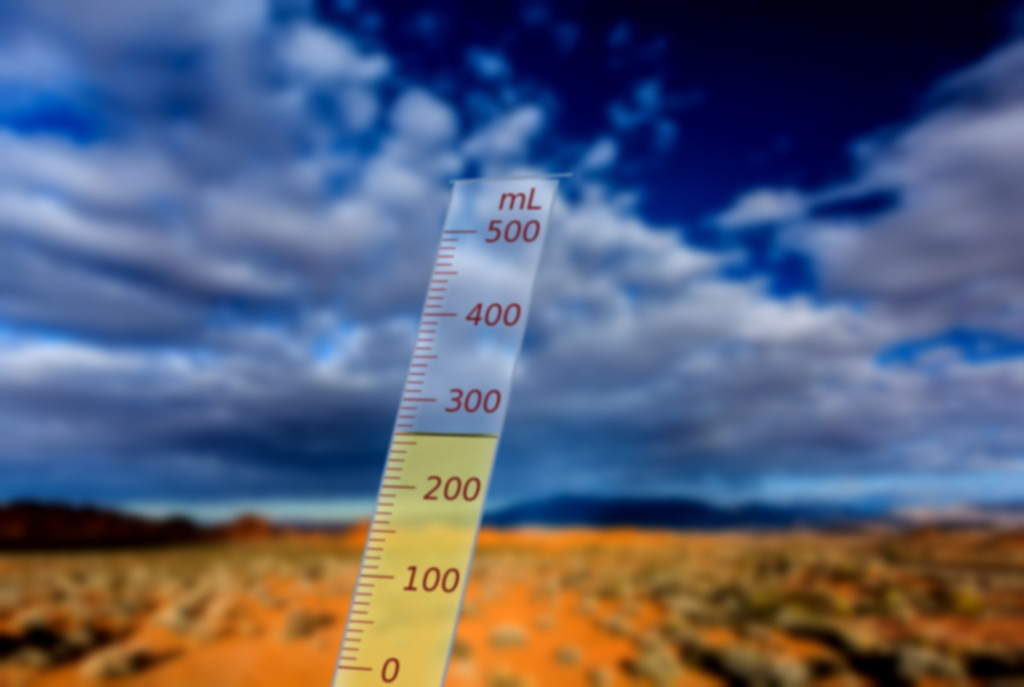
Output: 260 mL
